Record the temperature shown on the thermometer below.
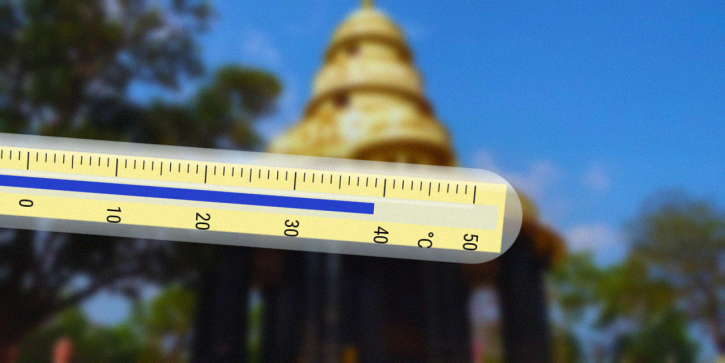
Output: 39 °C
